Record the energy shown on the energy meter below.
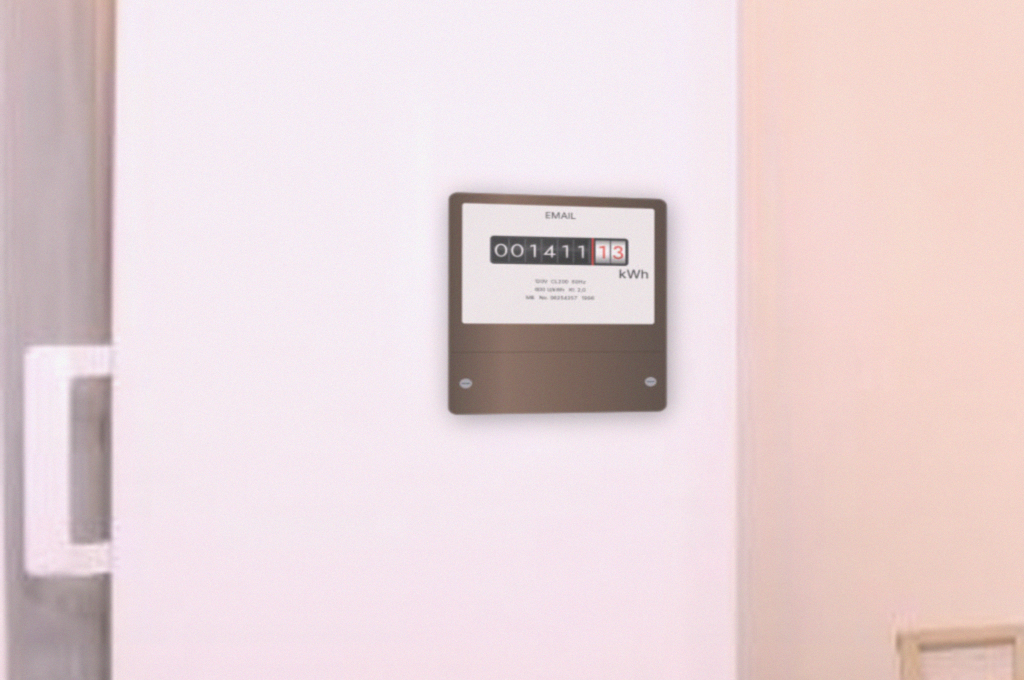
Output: 1411.13 kWh
